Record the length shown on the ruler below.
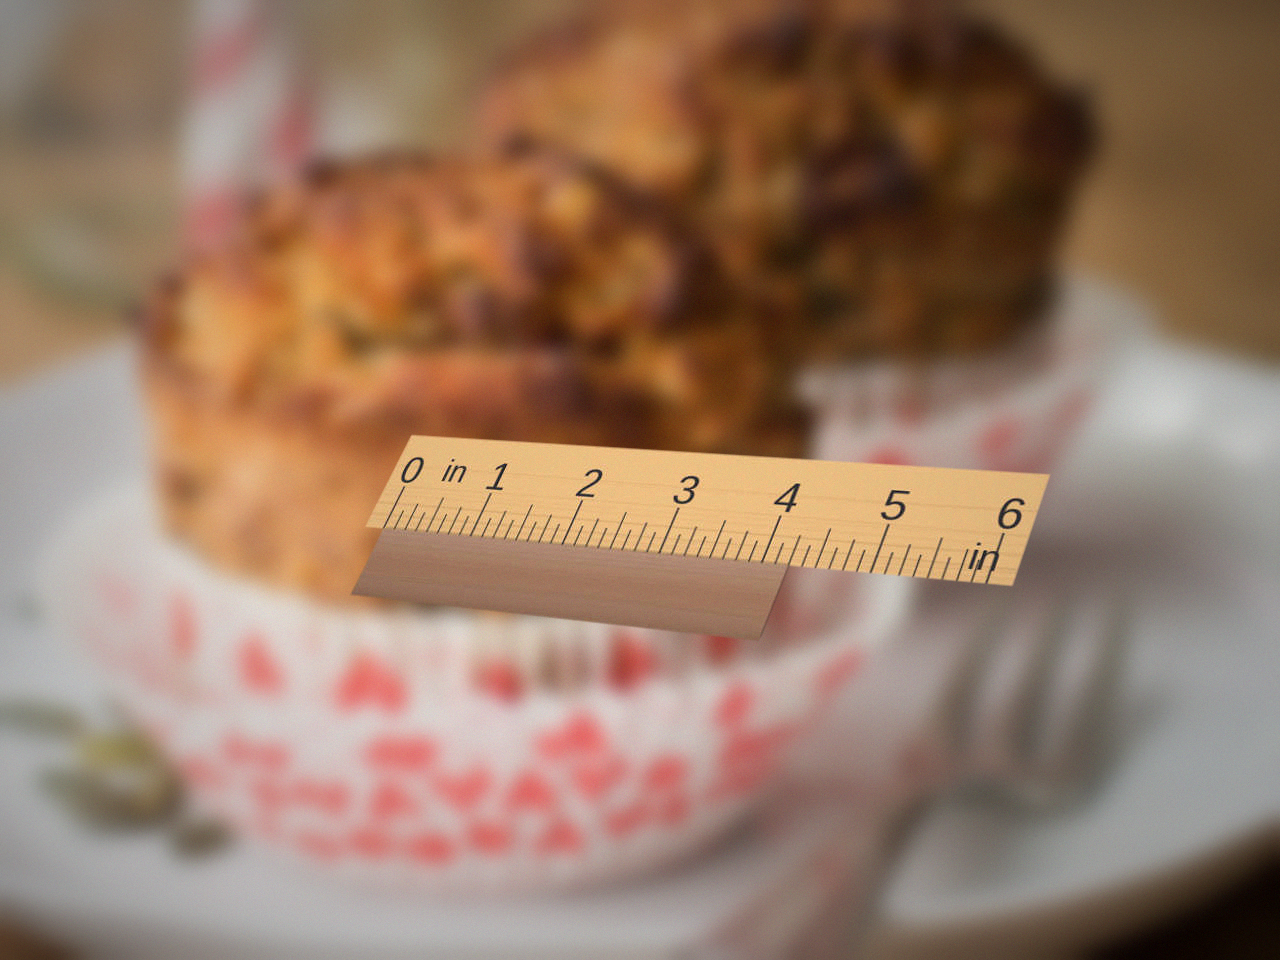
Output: 4.25 in
